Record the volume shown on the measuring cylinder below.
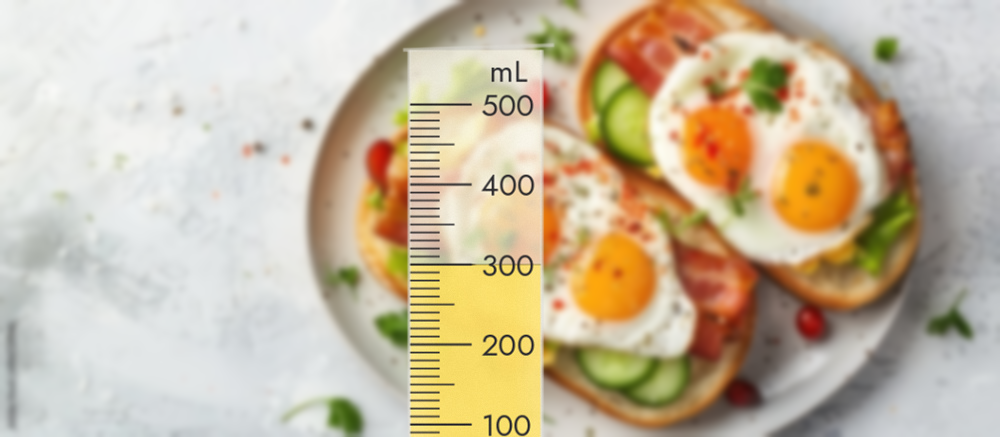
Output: 300 mL
